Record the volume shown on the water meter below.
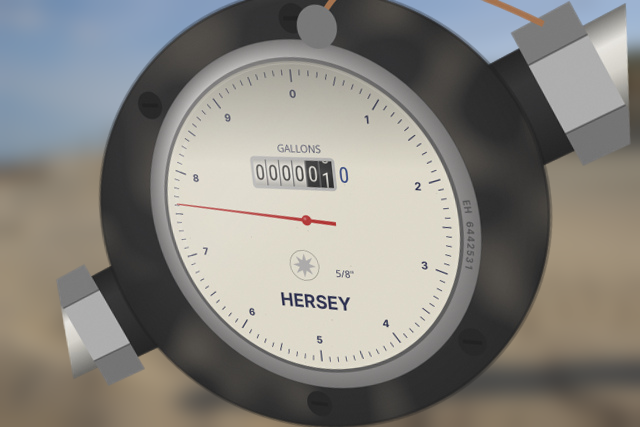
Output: 7.6 gal
